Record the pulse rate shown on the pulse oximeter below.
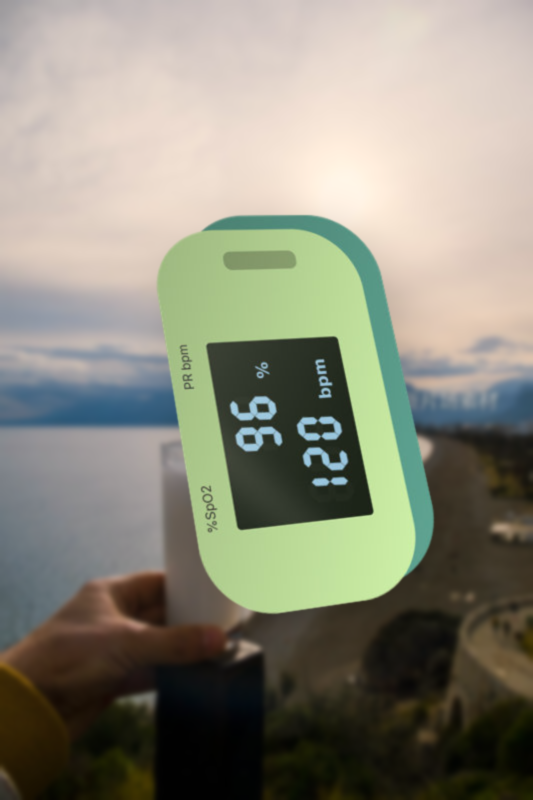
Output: 120 bpm
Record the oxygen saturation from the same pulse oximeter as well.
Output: 96 %
